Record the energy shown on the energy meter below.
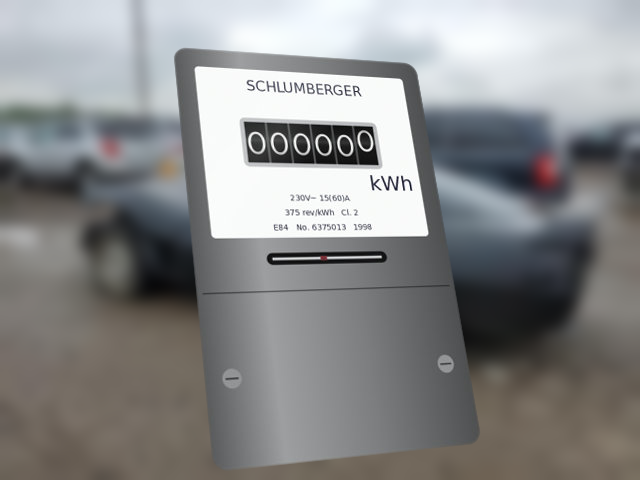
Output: 0 kWh
